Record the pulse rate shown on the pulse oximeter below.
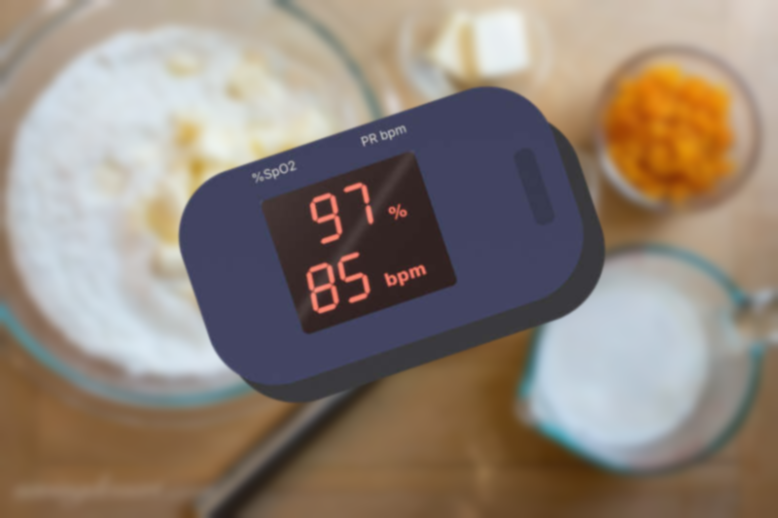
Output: 85 bpm
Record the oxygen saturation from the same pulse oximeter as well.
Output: 97 %
